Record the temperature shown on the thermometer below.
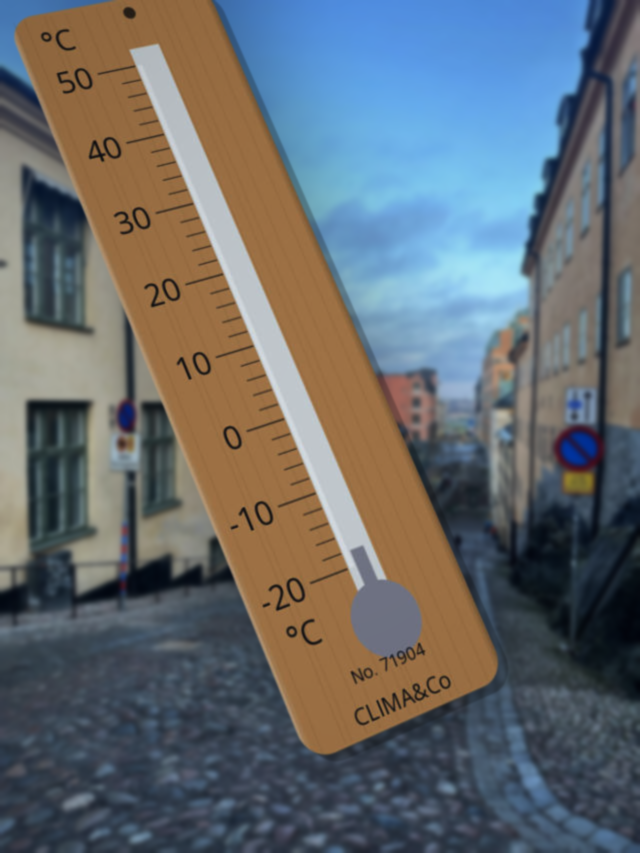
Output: -18 °C
